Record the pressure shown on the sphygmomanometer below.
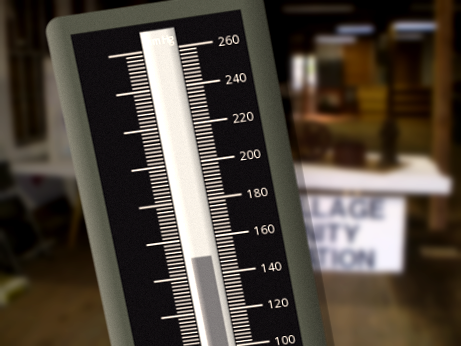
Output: 150 mmHg
